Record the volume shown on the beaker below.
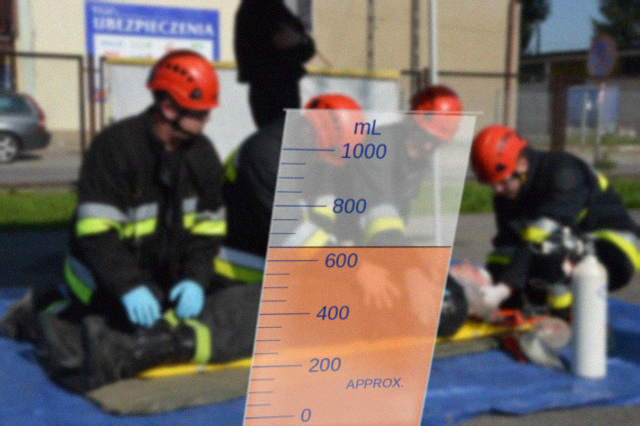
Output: 650 mL
